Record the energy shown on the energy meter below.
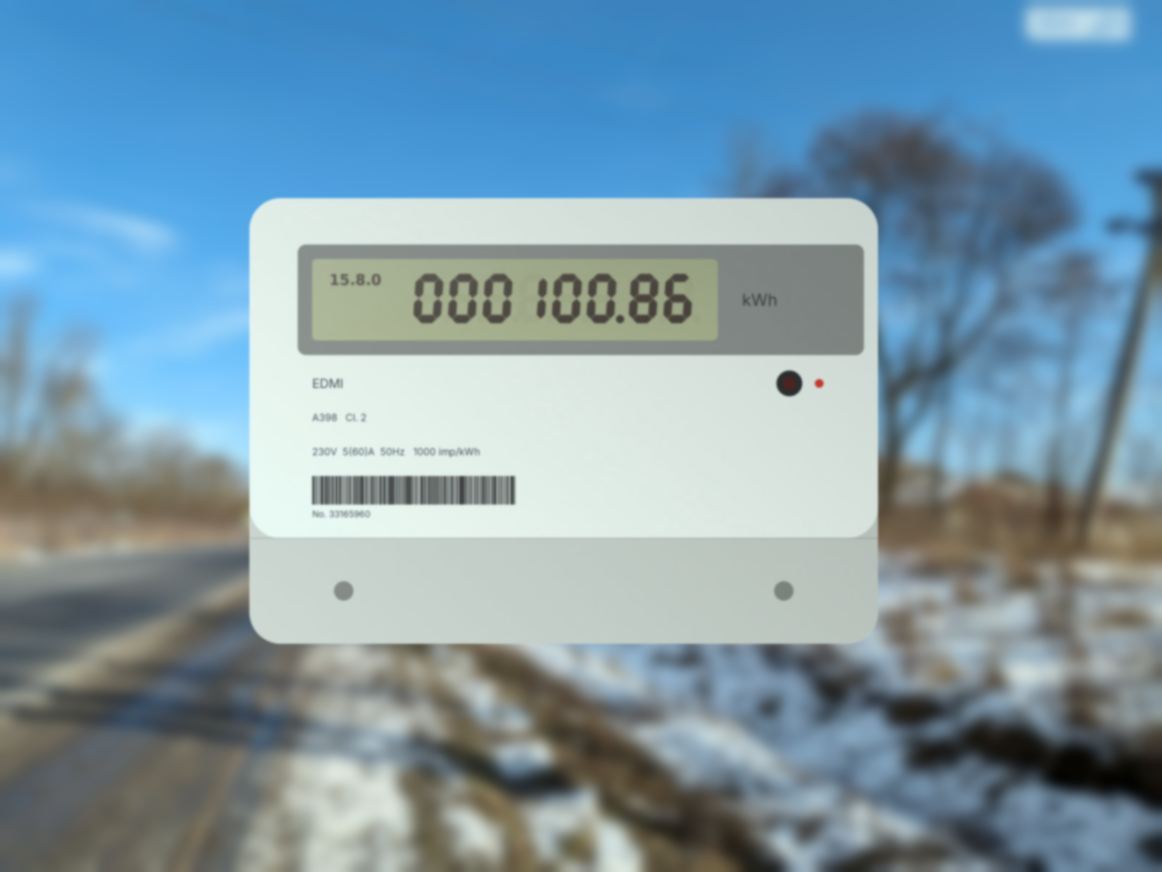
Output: 100.86 kWh
